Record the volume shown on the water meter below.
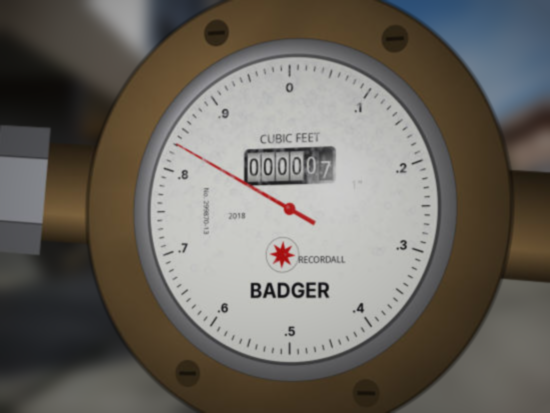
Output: 6.83 ft³
